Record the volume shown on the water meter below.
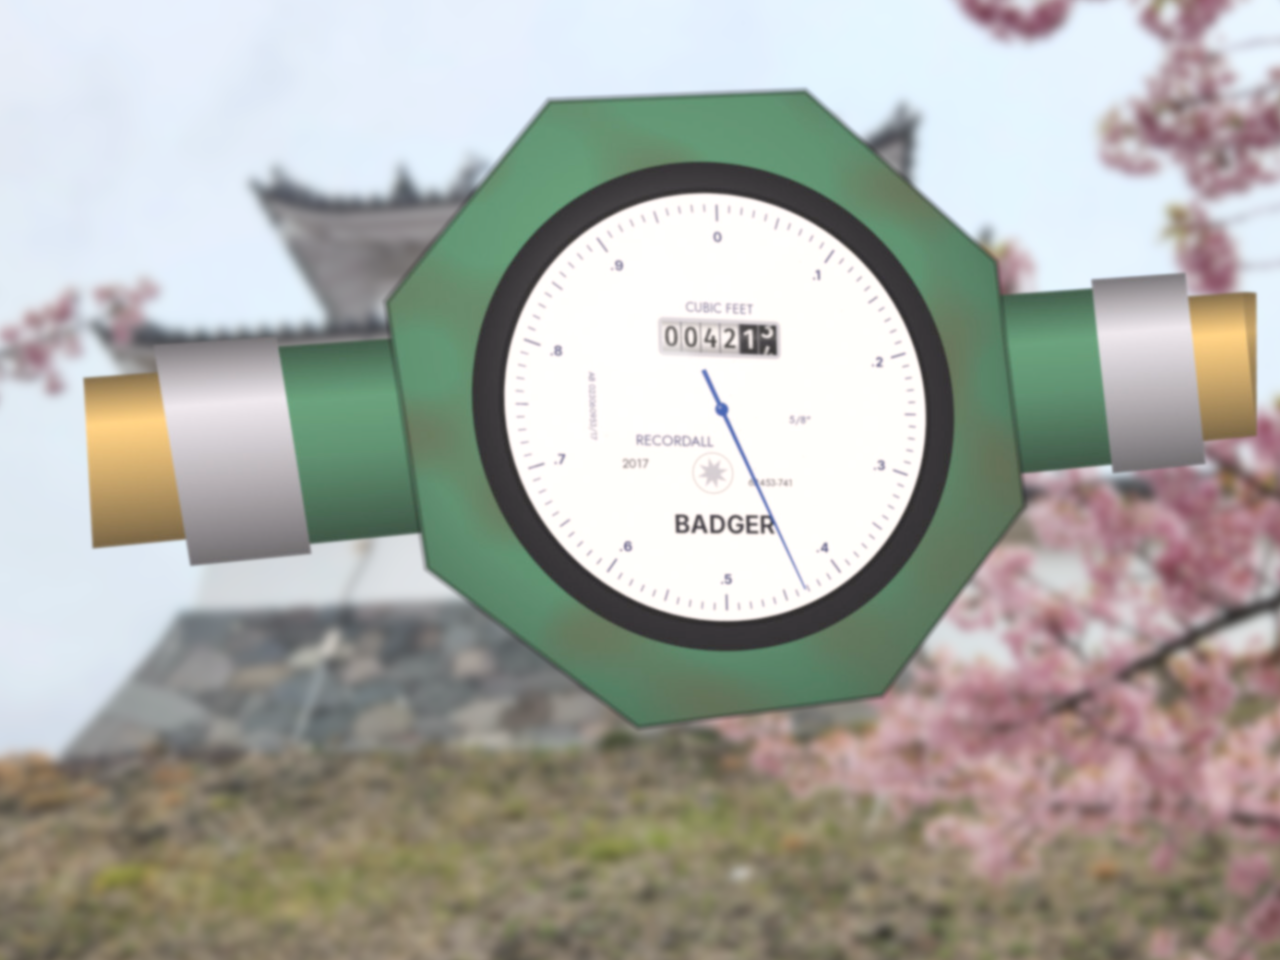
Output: 4213.43 ft³
